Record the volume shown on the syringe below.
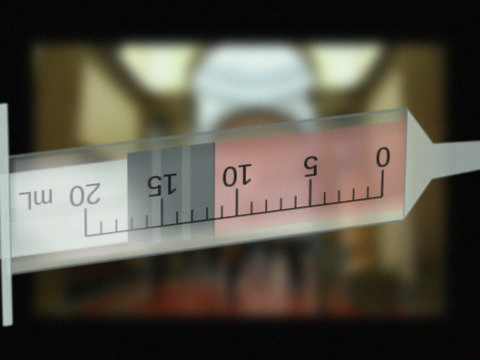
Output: 11.5 mL
